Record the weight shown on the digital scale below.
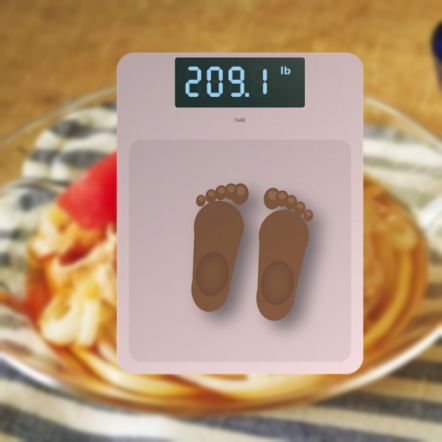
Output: 209.1 lb
